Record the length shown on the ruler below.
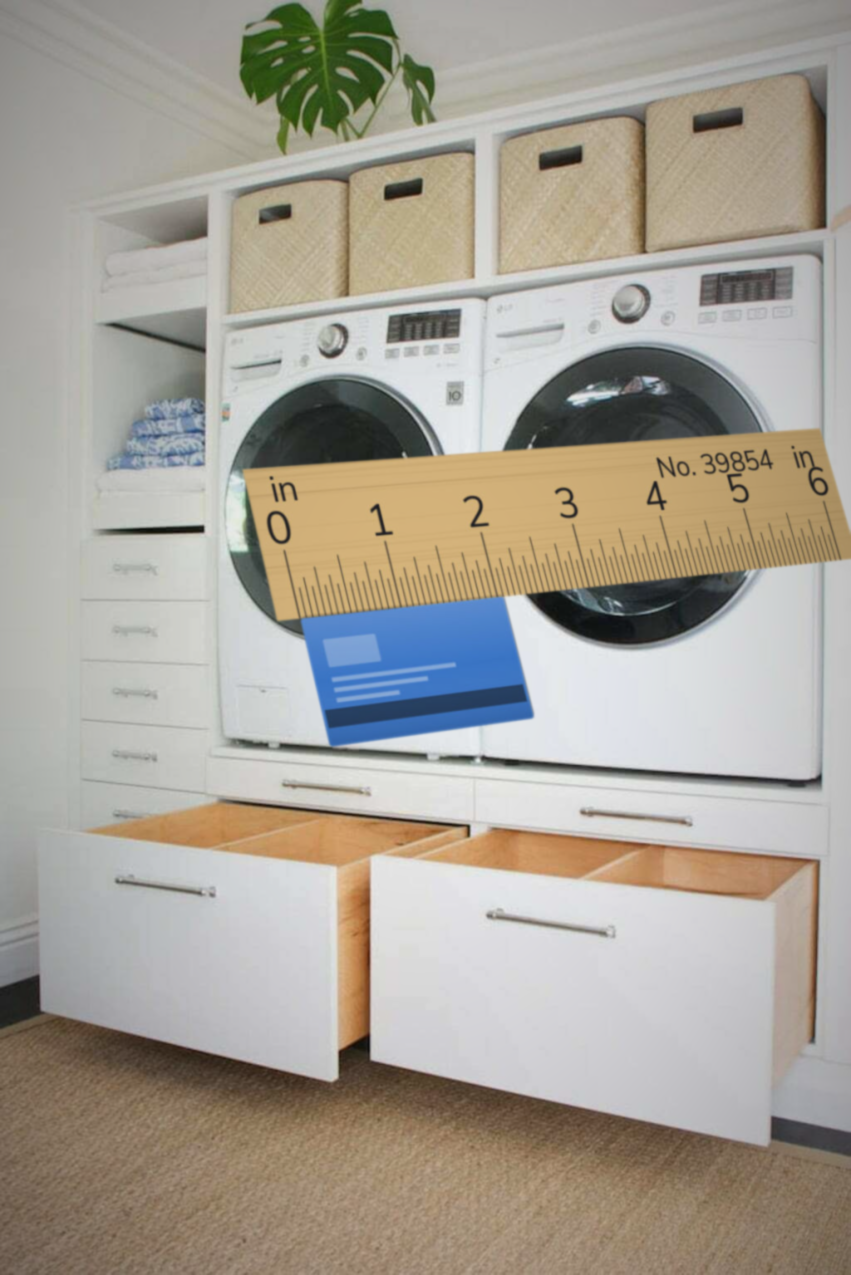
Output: 2.0625 in
